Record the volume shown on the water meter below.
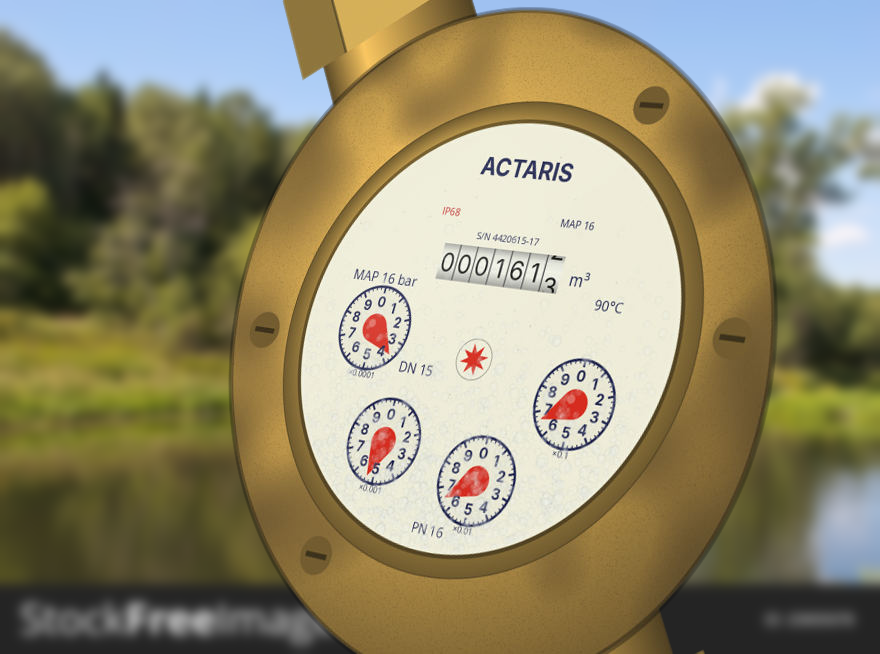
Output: 1612.6653 m³
